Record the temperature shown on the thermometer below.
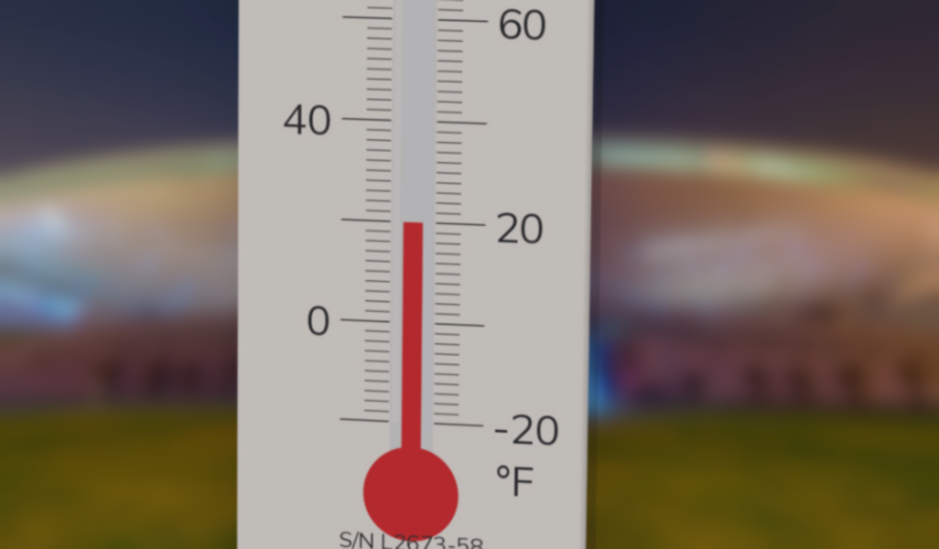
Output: 20 °F
